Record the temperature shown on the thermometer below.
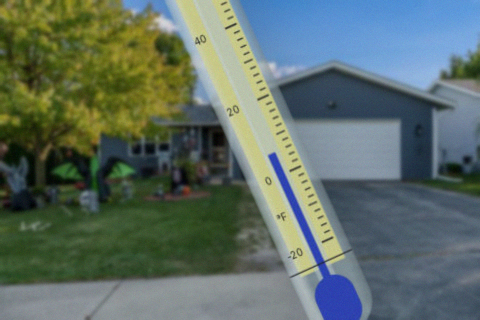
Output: 6 °F
